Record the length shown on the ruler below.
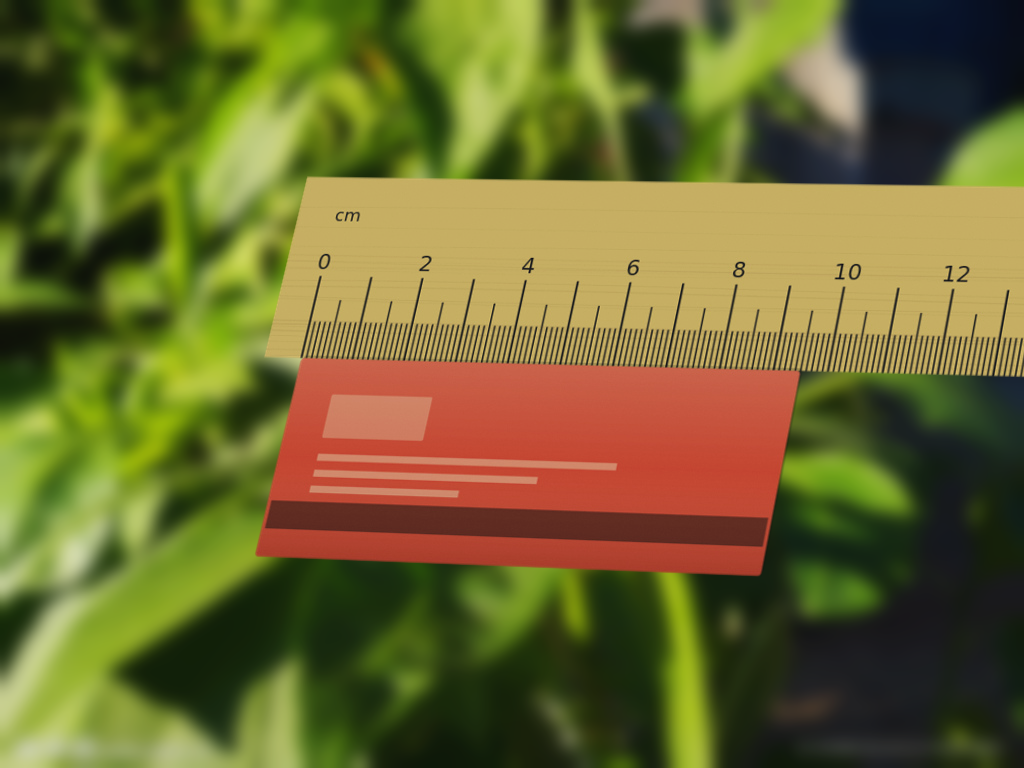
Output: 9.5 cm
